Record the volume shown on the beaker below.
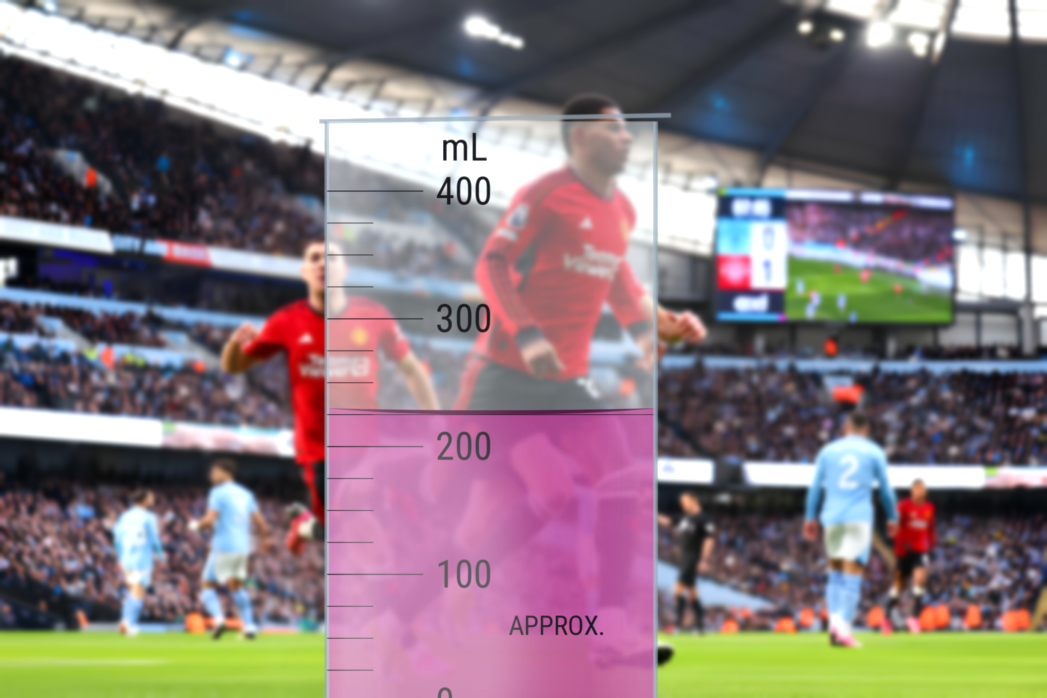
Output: 225 mL
